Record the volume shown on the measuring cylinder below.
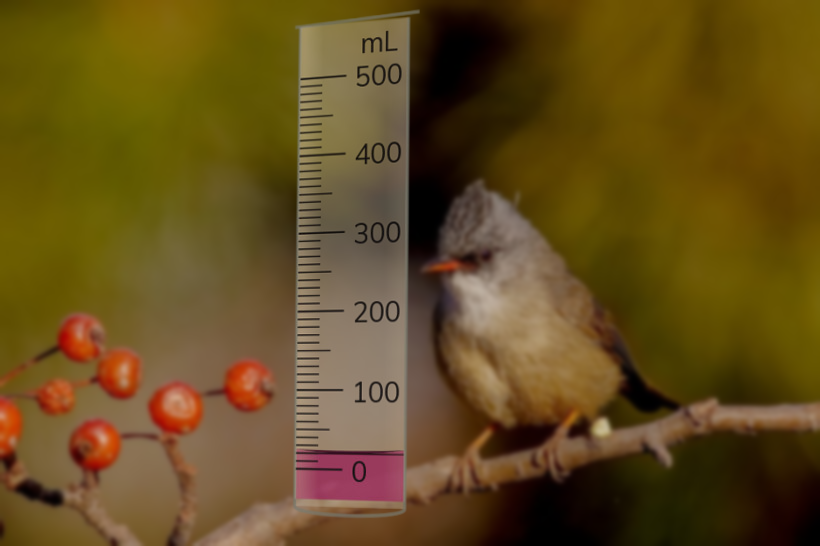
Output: 20 mL
